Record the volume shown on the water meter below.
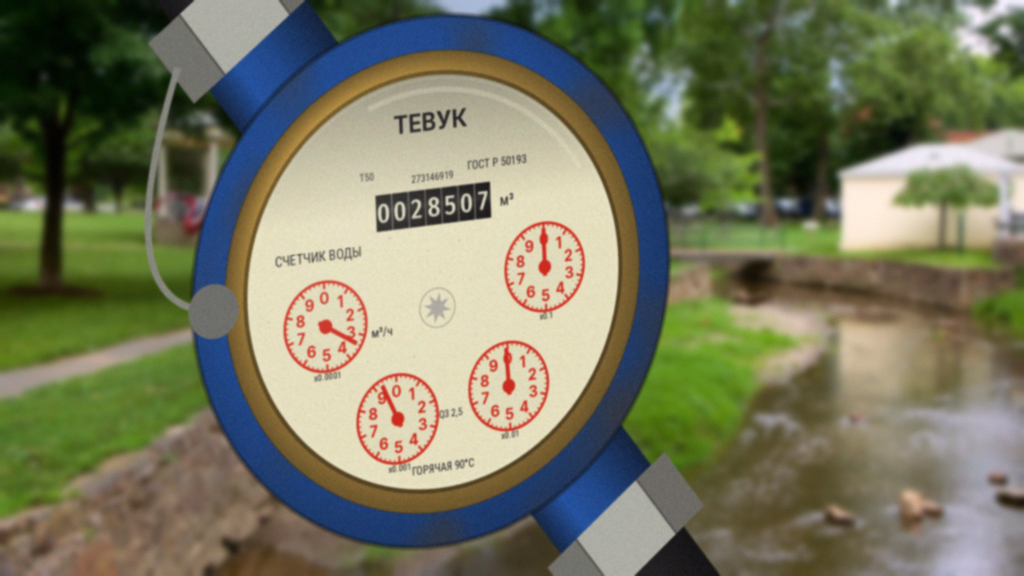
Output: 28506.9993 m³
